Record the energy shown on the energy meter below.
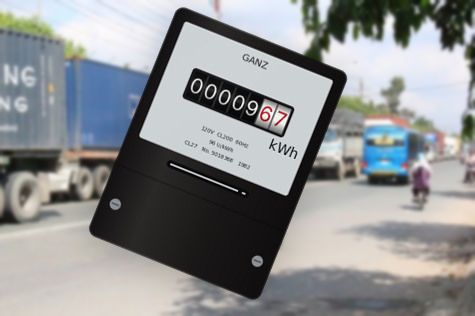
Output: 9.67 kWh
